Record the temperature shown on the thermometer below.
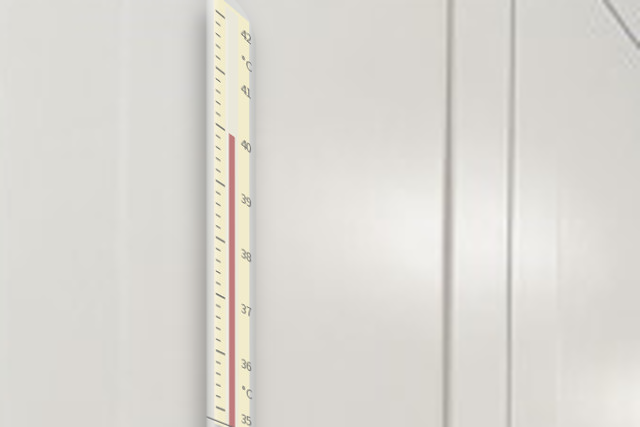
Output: 40 °C
